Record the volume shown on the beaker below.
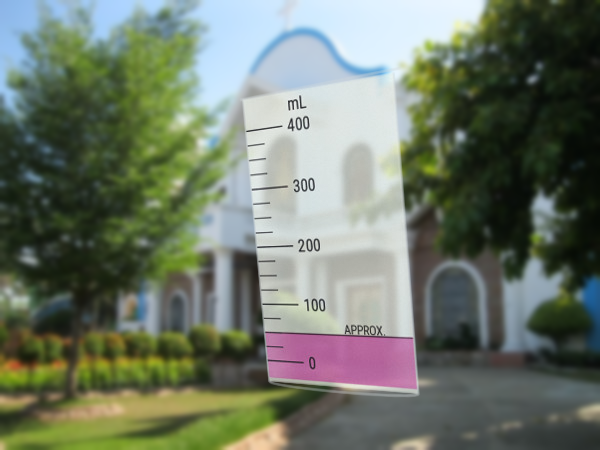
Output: 50 mL
